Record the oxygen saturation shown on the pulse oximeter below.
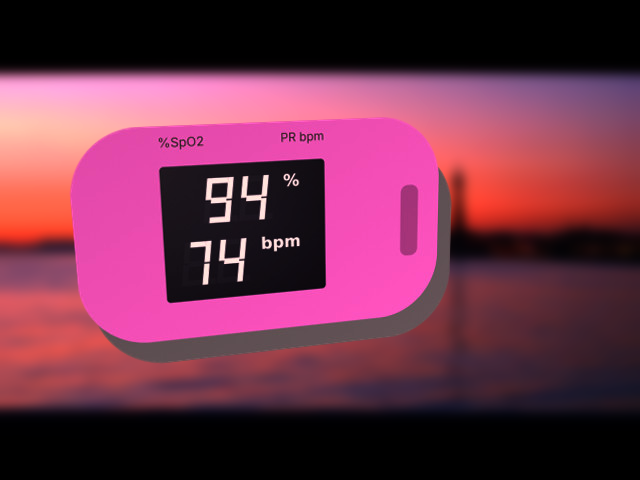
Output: 94 %
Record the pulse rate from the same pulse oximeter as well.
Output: 74 bpm
